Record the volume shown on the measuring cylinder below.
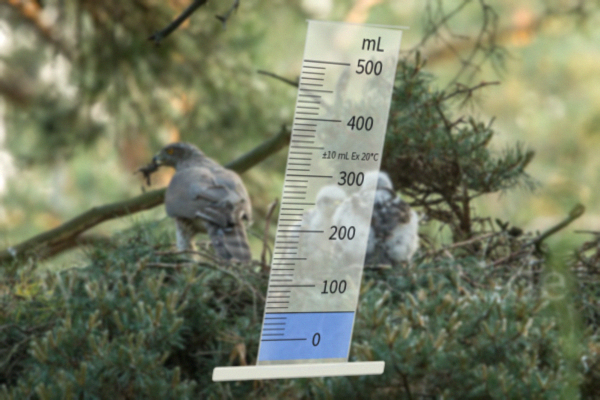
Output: 50 mL
